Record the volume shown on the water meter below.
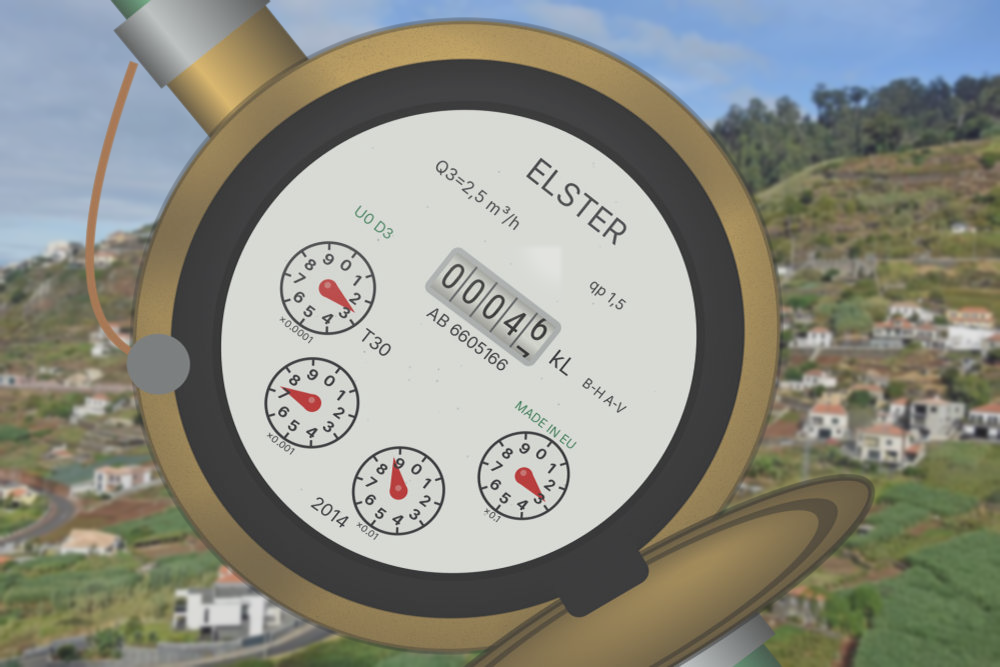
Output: 46.2872 kL
